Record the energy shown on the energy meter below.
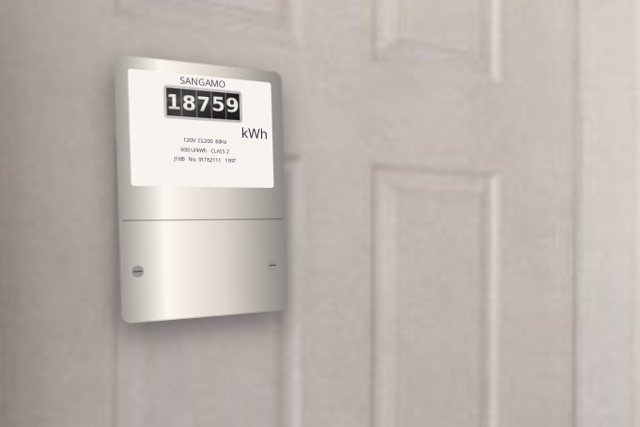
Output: 18759 kWh
